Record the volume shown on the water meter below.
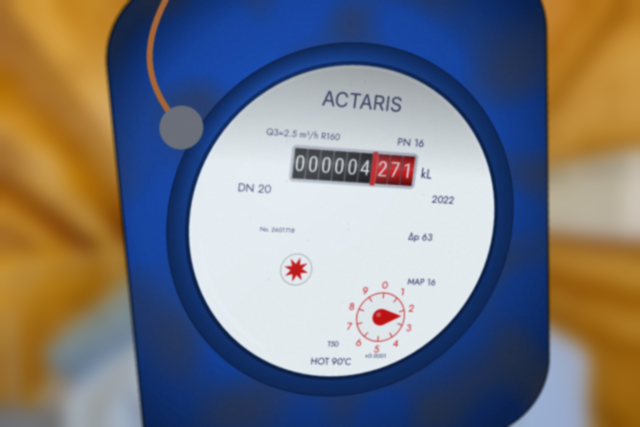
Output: 4.2712 kL
